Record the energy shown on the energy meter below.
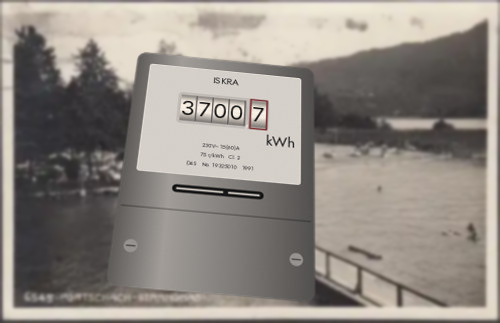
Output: 3700.7 kWh
